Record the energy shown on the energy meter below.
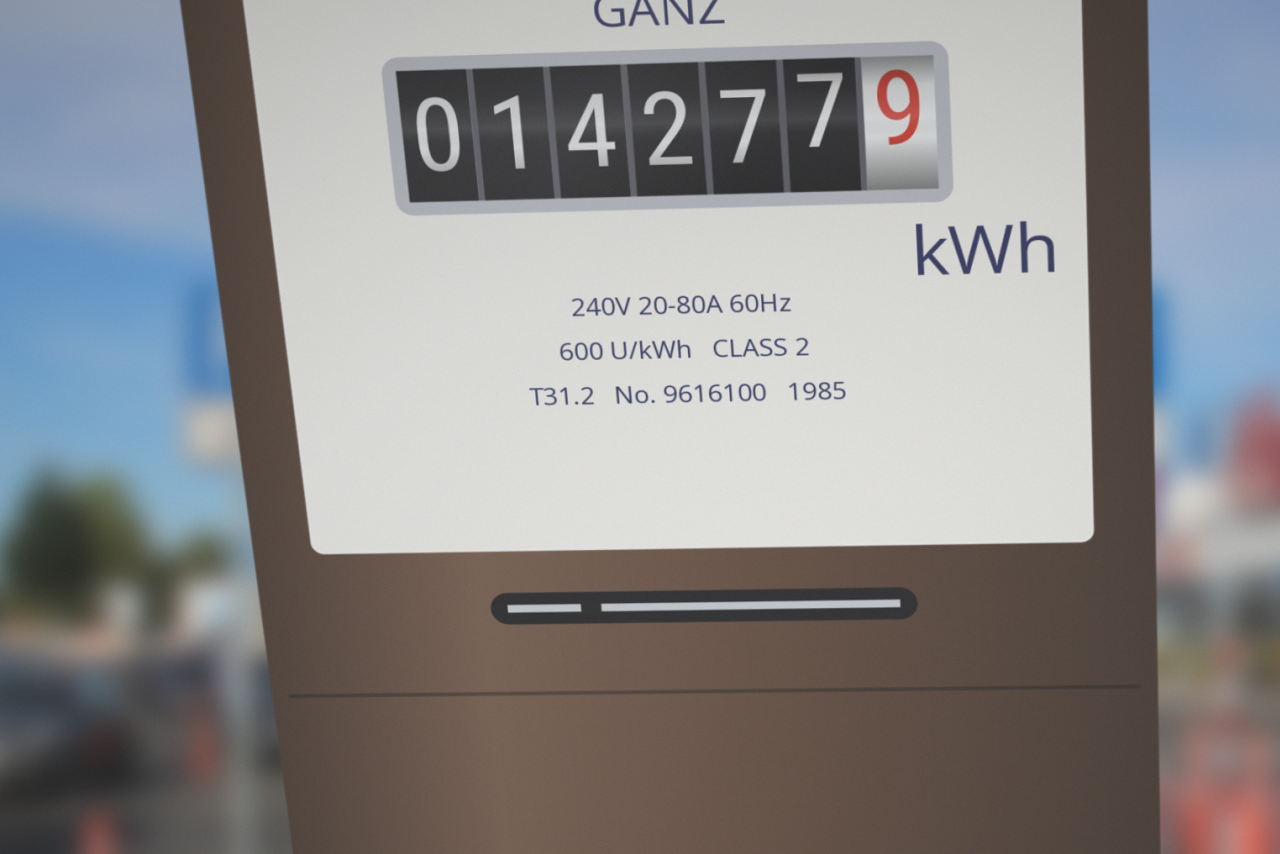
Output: 14277.9 kWh
